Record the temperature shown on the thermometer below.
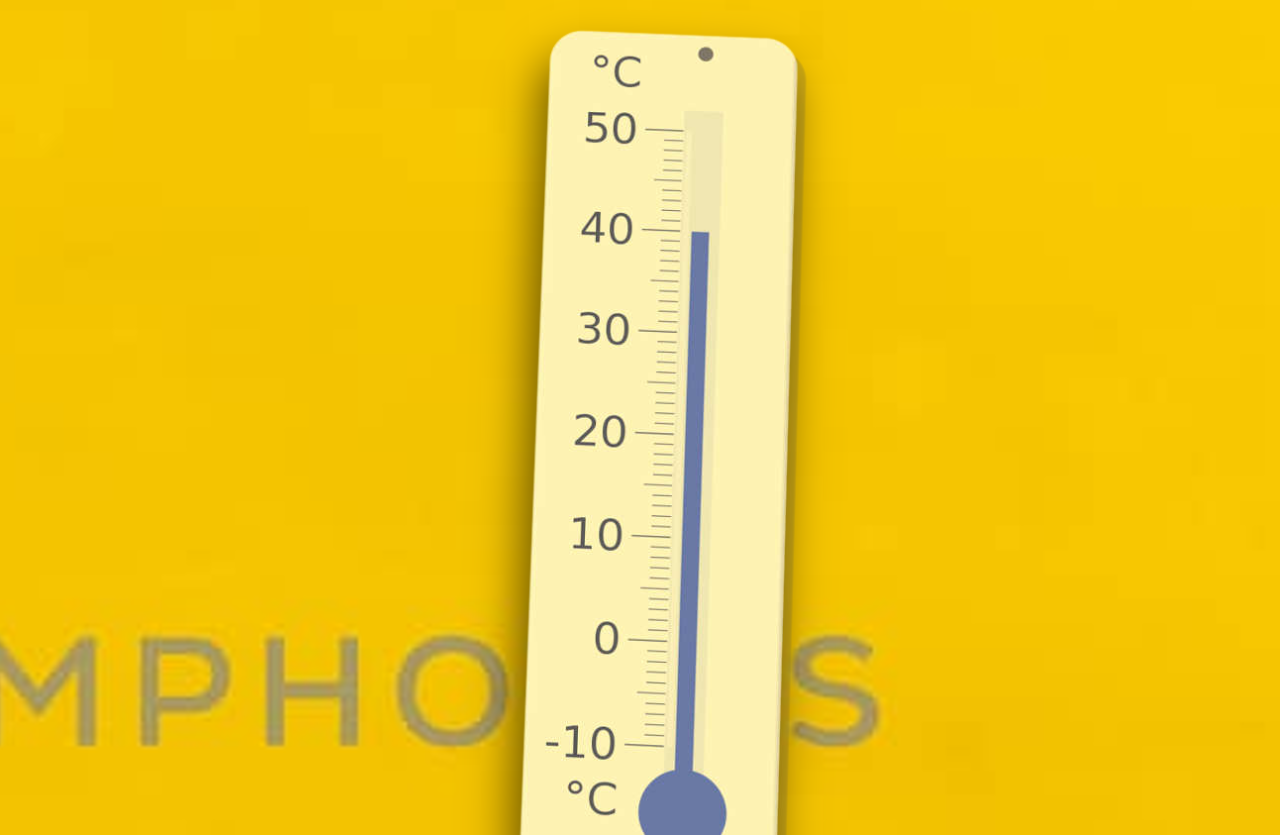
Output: 40 °C
